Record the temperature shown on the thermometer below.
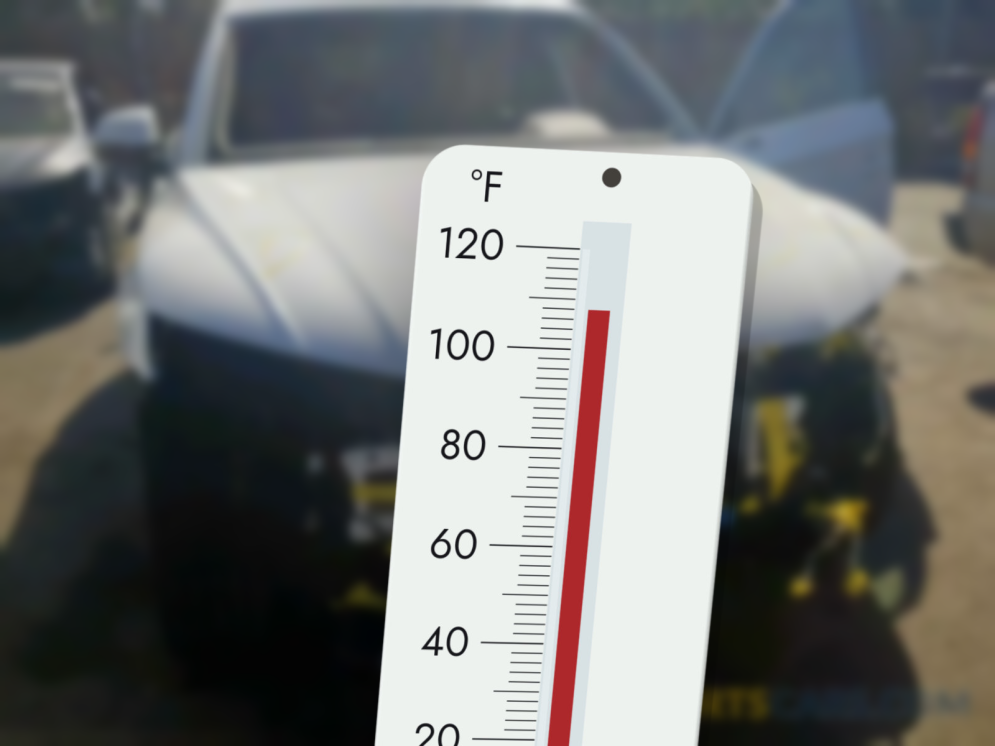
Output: 108 °F
